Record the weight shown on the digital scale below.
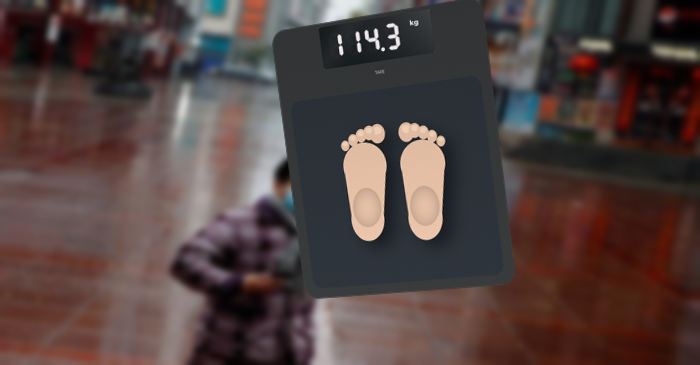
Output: 114.3 kg
